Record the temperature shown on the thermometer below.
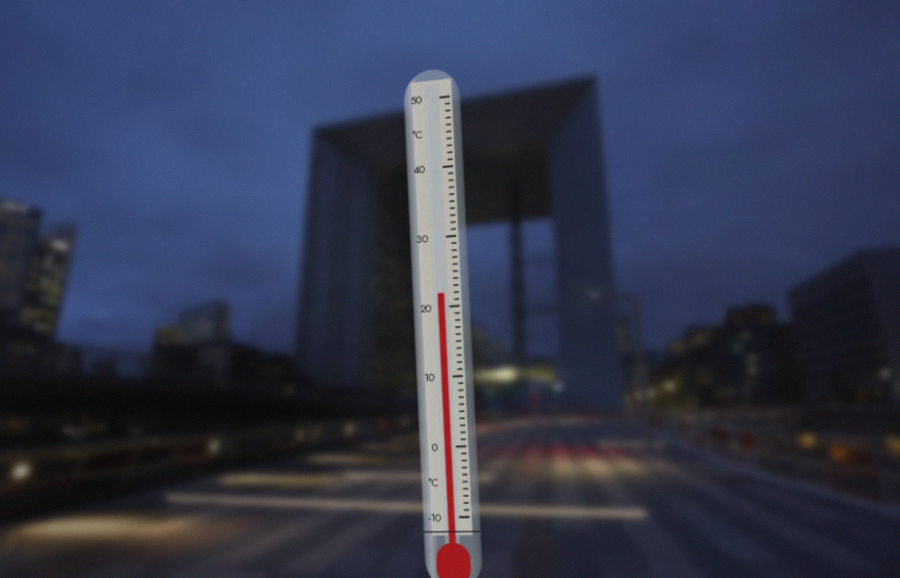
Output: 22 °C
